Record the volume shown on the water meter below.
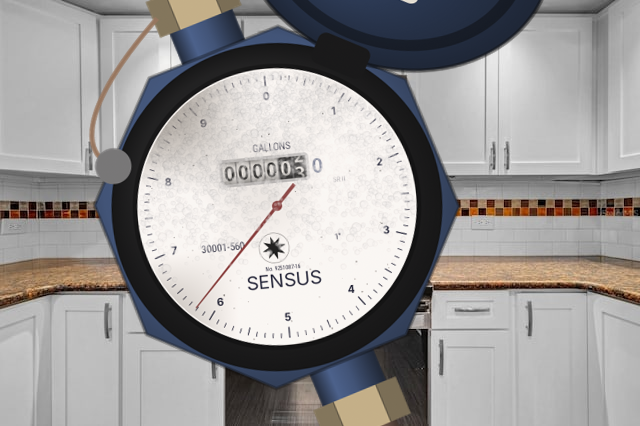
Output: 26.2 gal
